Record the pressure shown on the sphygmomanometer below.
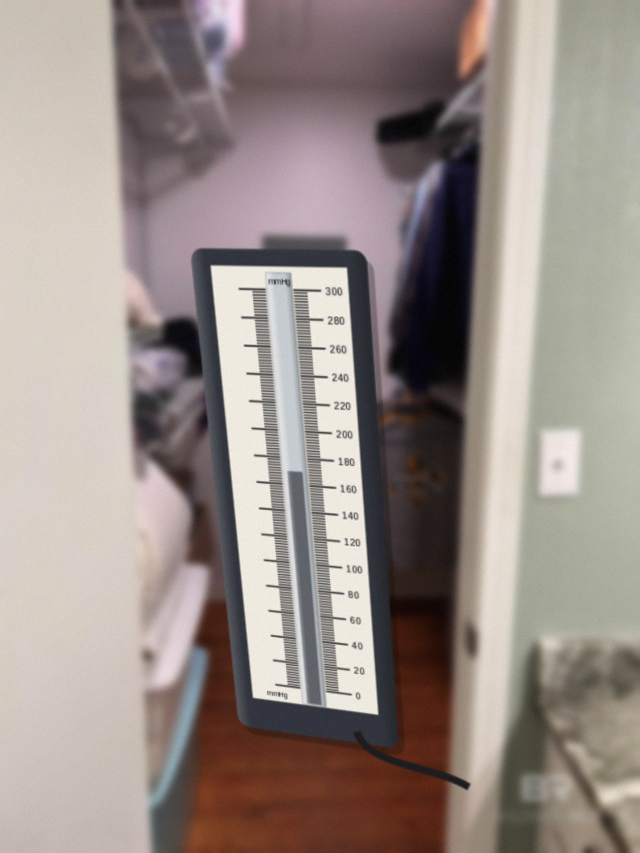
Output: 170 mmHg
